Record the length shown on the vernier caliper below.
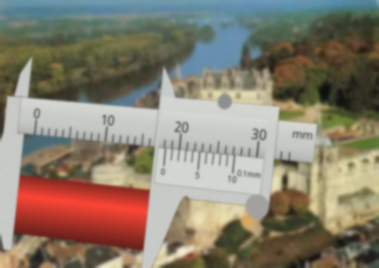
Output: 18.2 mm
